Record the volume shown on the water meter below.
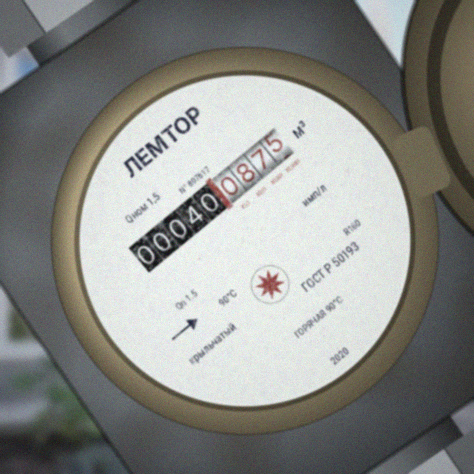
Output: 40.0875 m³
